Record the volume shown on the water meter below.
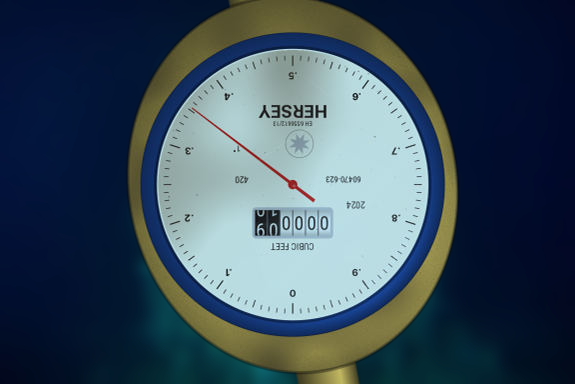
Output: 9.35 ft³
